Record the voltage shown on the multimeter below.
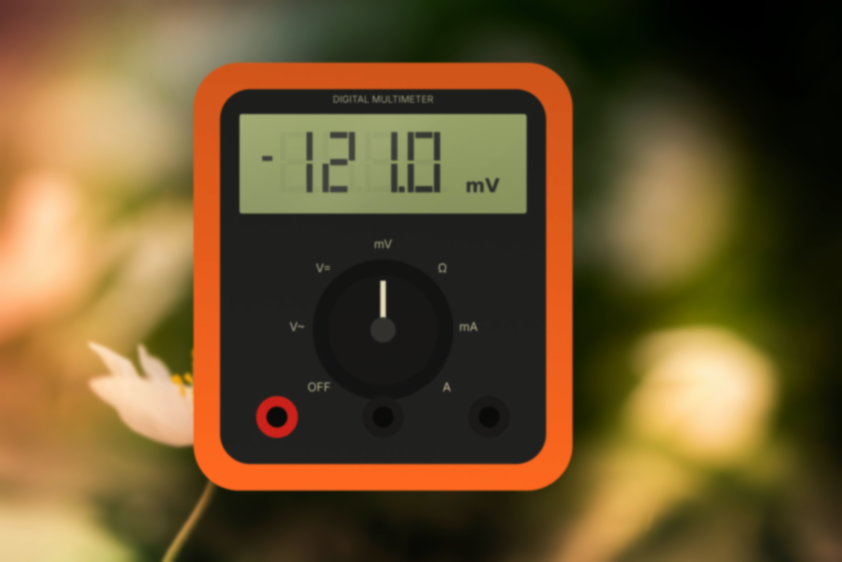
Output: -121.0 mV
